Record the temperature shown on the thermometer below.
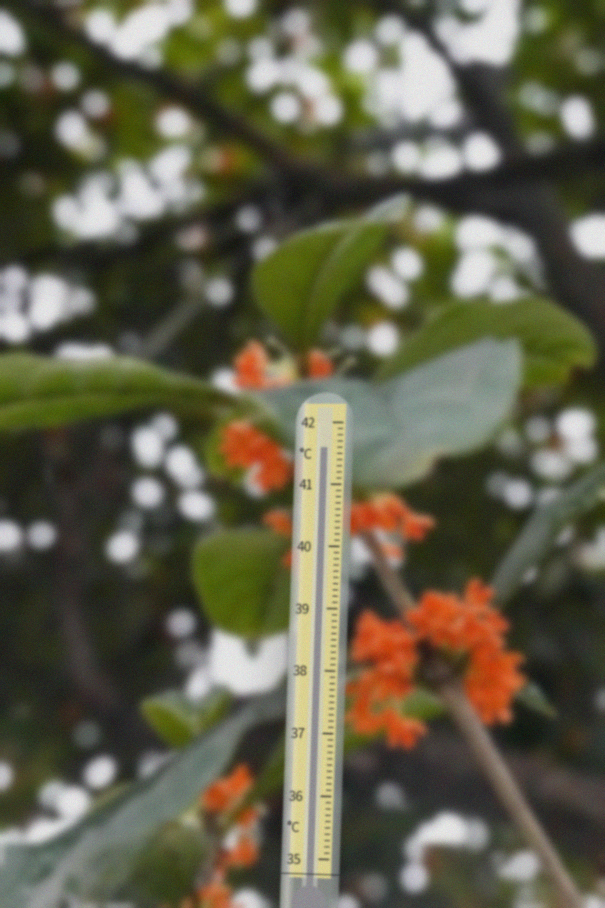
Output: 41.6 °C
